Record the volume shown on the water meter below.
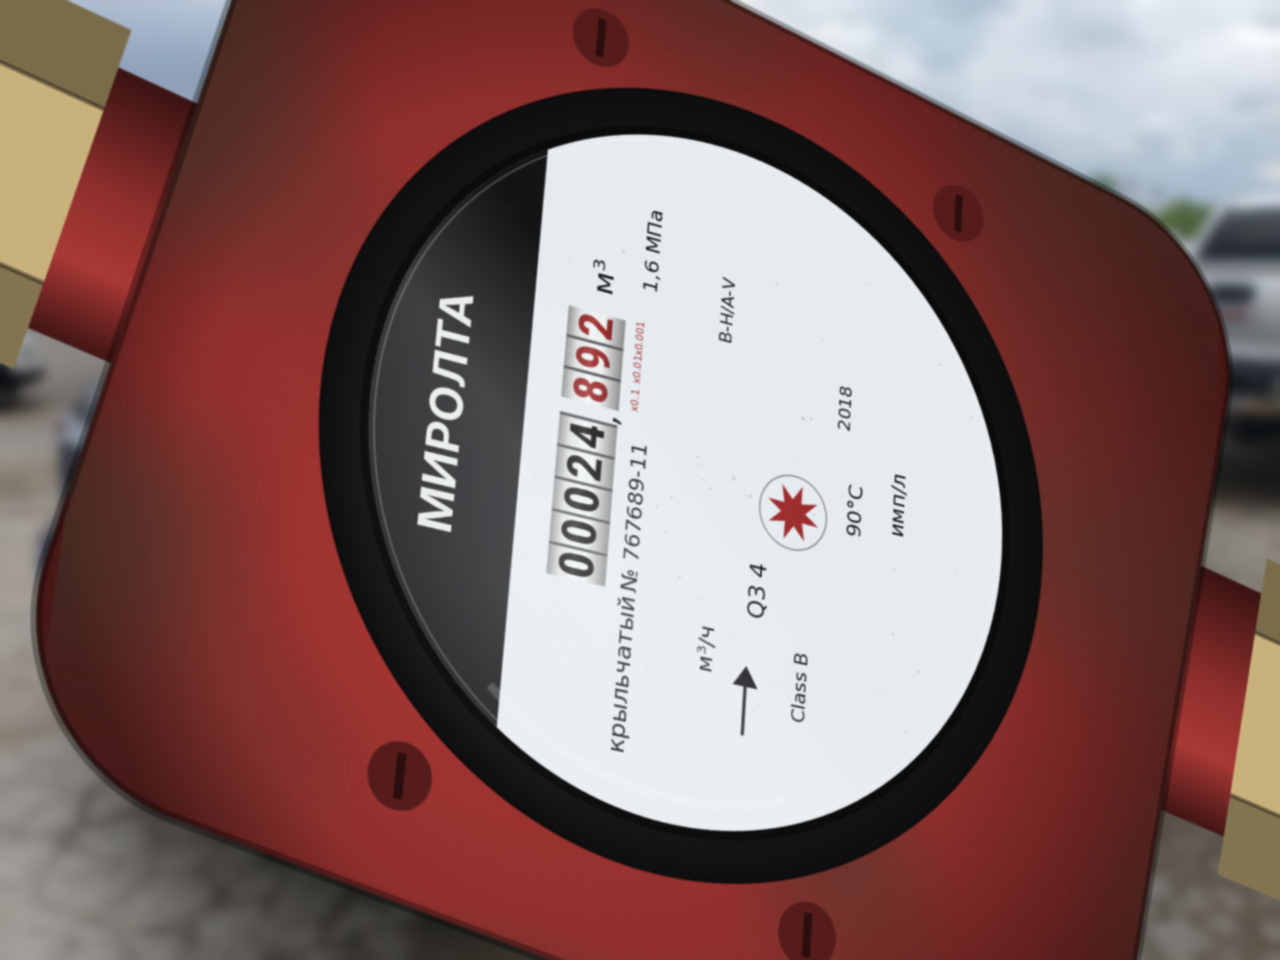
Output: 24.892 m³
